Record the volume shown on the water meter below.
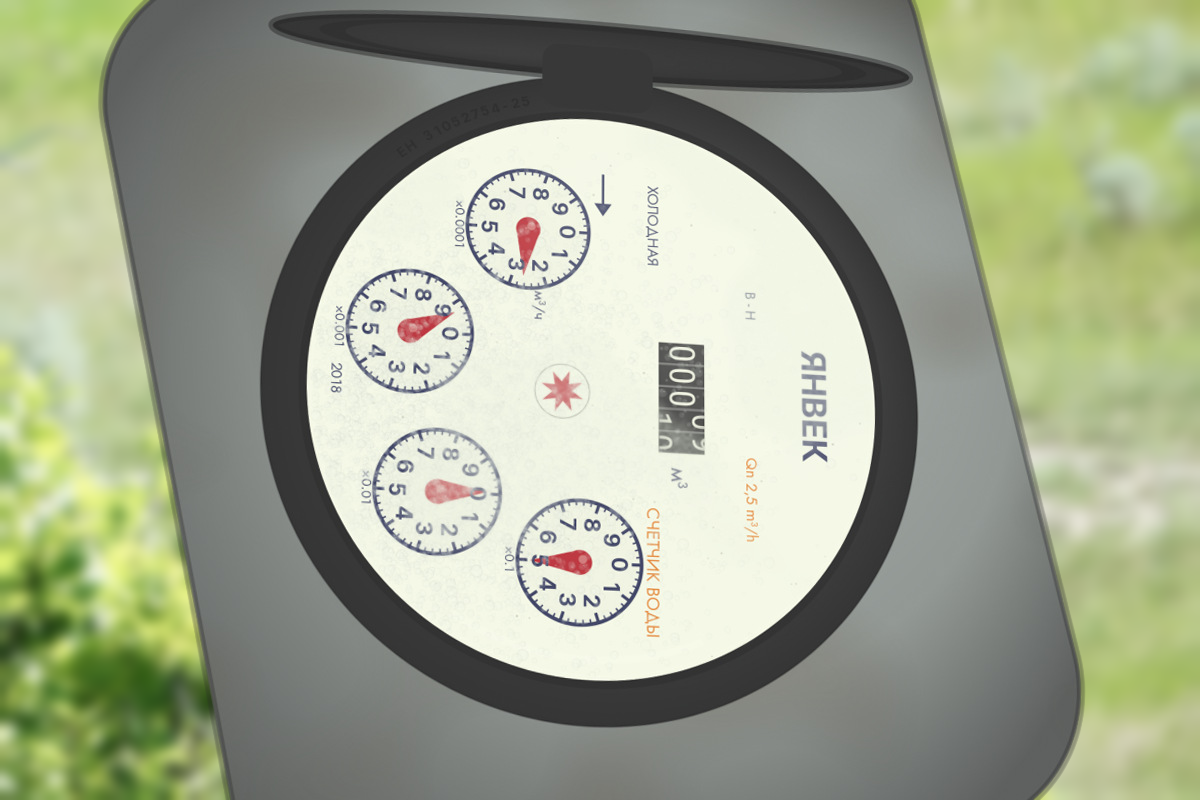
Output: 9.4992 m³
